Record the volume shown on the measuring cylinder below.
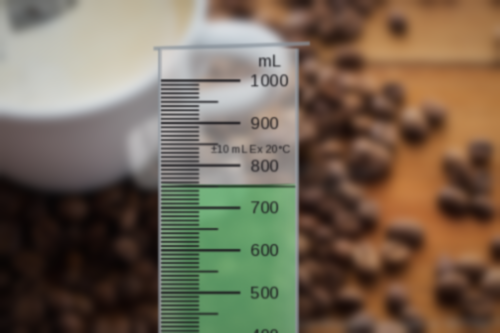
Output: 750 mL
